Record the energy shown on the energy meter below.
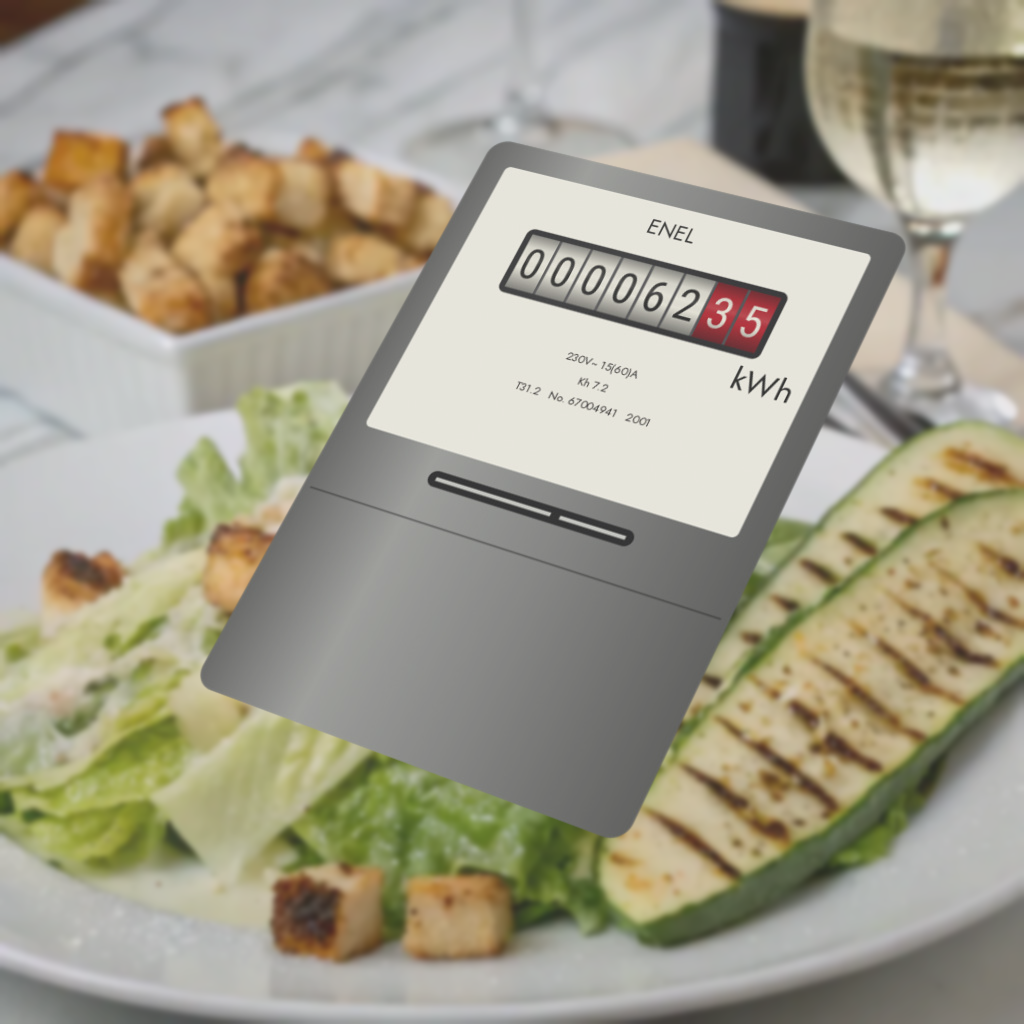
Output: 62.35 kWh
